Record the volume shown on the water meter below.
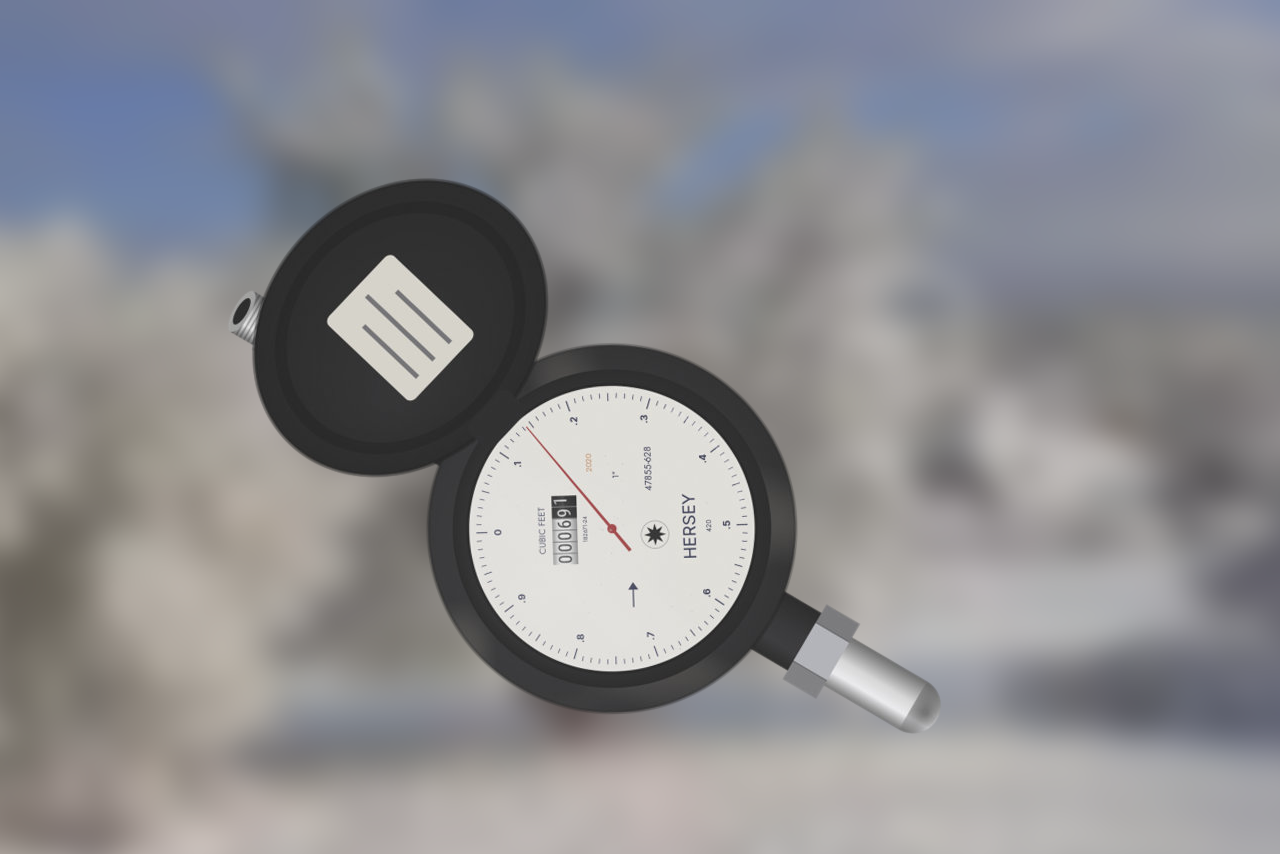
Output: 691.14 ft³
